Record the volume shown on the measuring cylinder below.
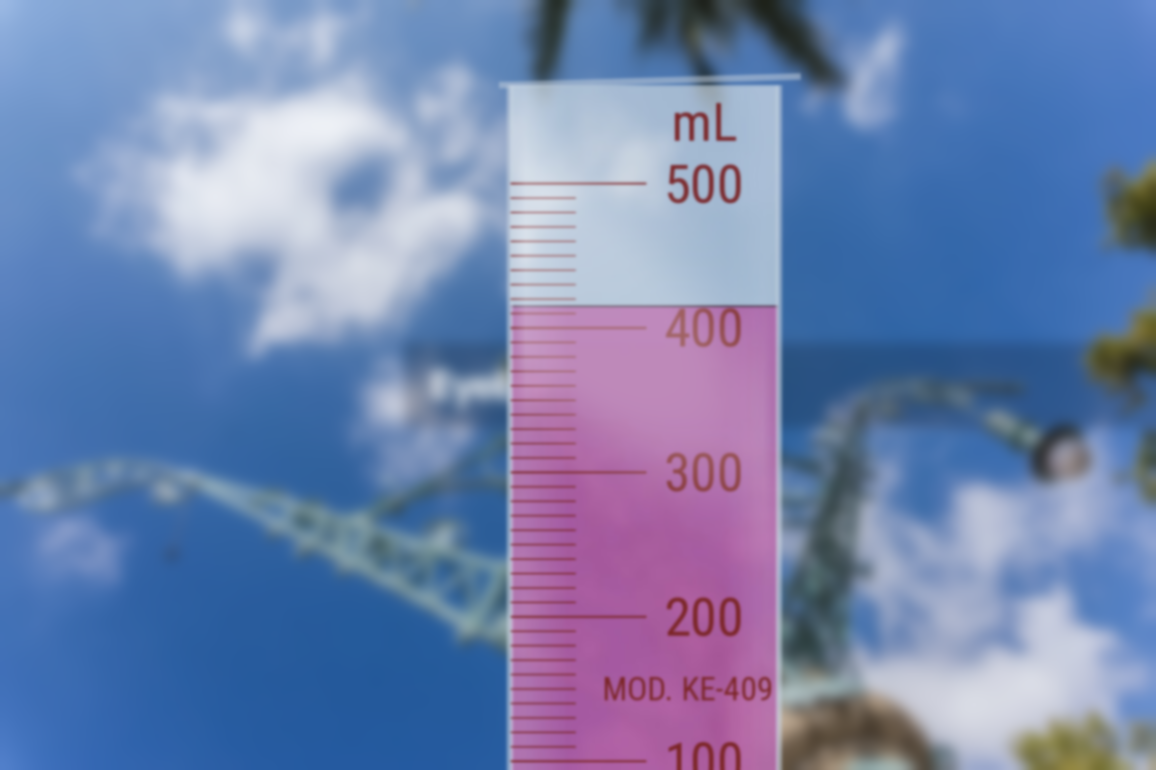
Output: 415 mL
